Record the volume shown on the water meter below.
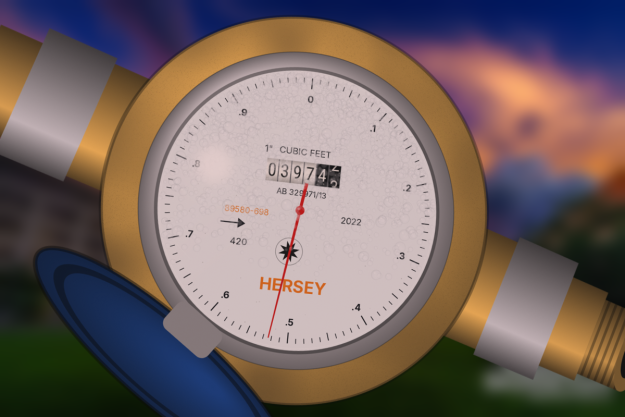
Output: 39742.52 ft³
